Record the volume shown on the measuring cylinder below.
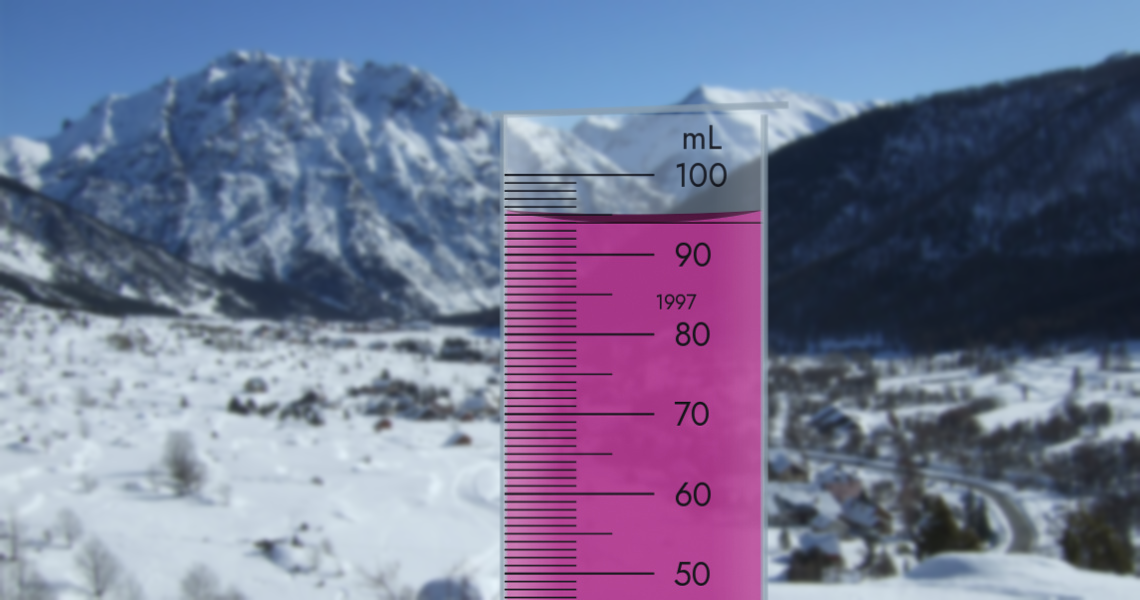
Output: 94 mL
